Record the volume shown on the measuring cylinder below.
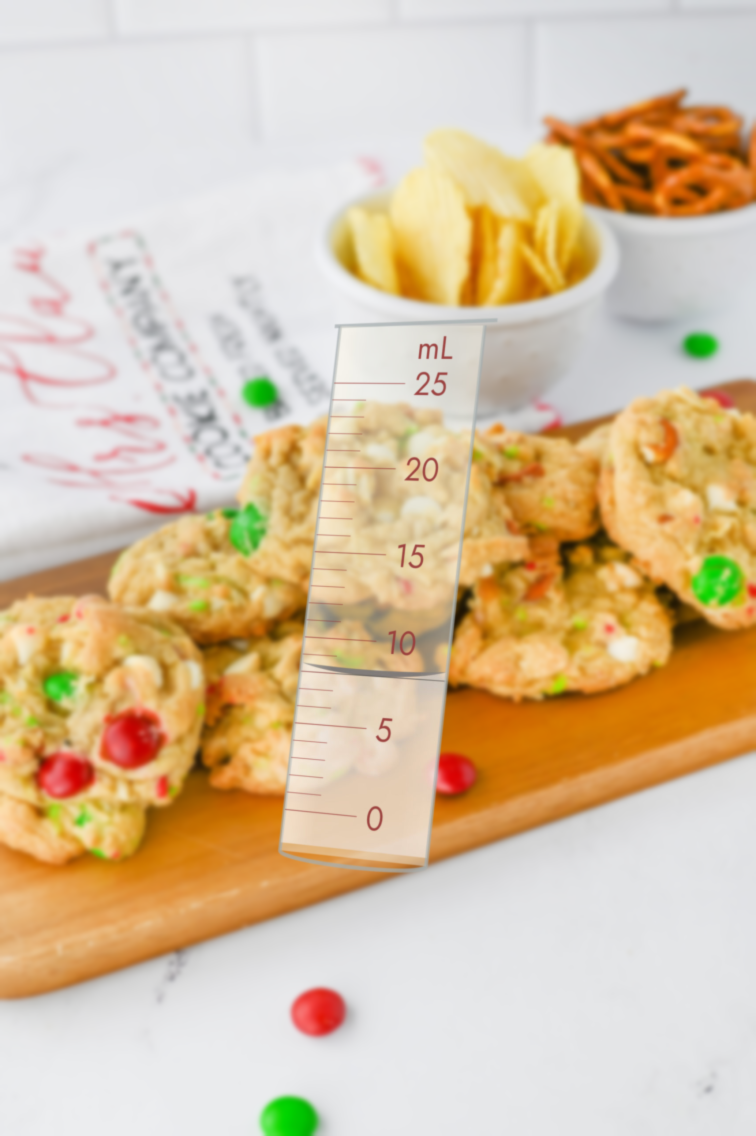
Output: 8 mL
